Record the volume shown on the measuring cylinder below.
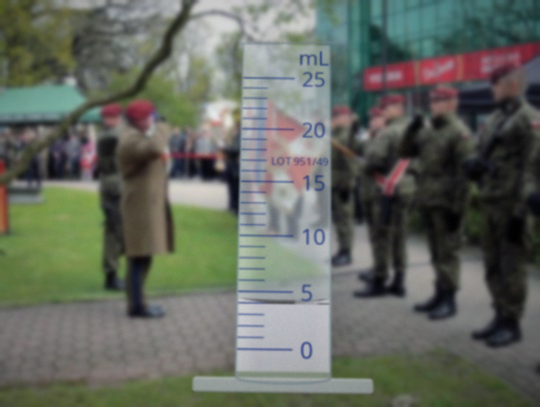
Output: 4 mL
